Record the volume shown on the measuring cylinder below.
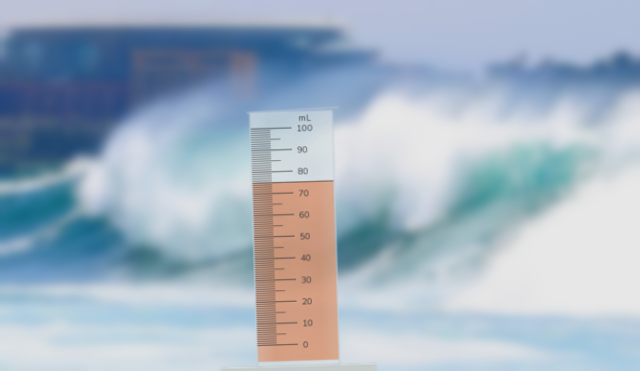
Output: 75 mL
